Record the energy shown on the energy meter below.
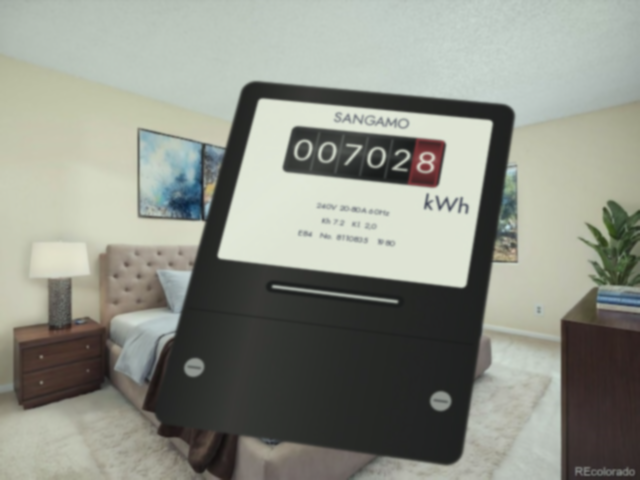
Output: 702.8 kWh
